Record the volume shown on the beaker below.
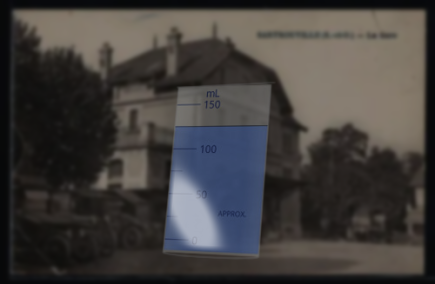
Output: 125 mL
